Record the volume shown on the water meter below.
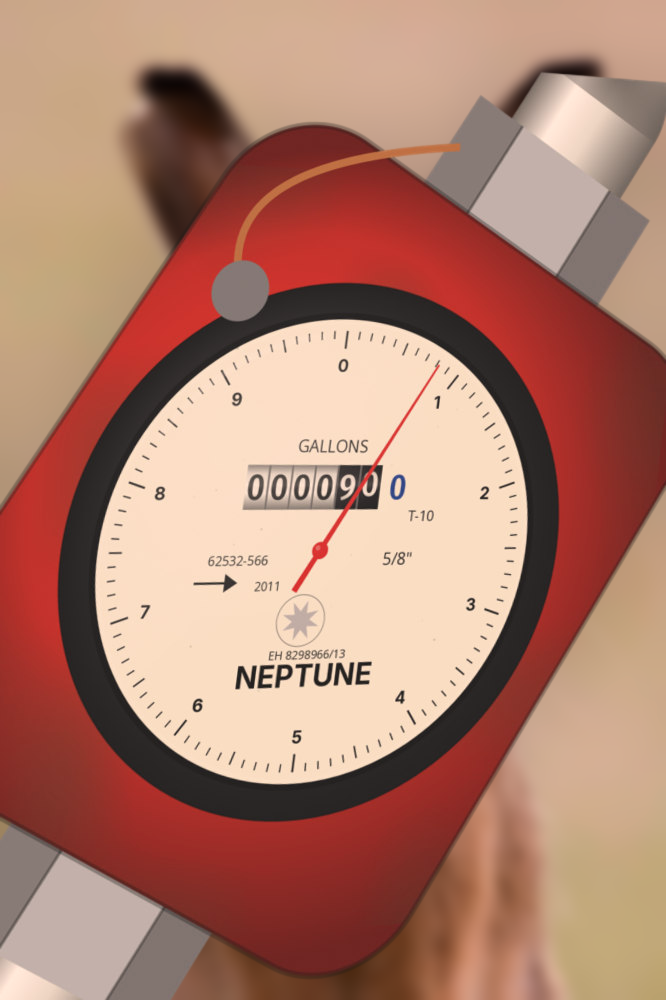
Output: 900.8 gal
